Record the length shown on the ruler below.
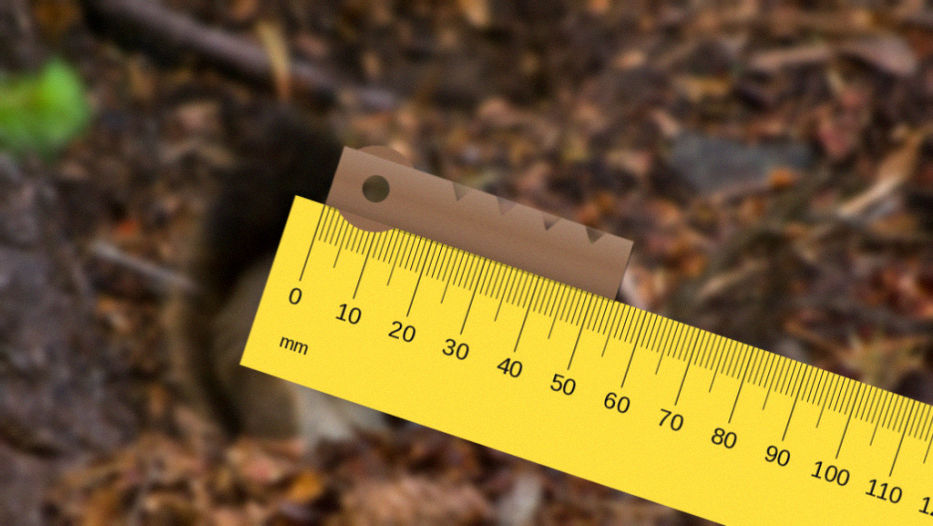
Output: 54 mm
